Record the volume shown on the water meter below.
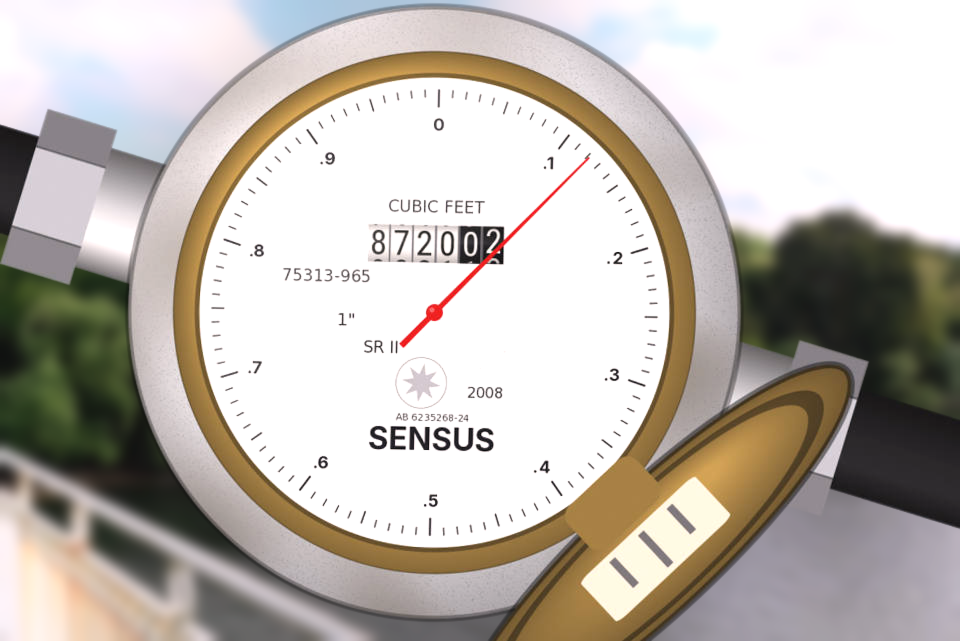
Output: 872002.12 ft³
